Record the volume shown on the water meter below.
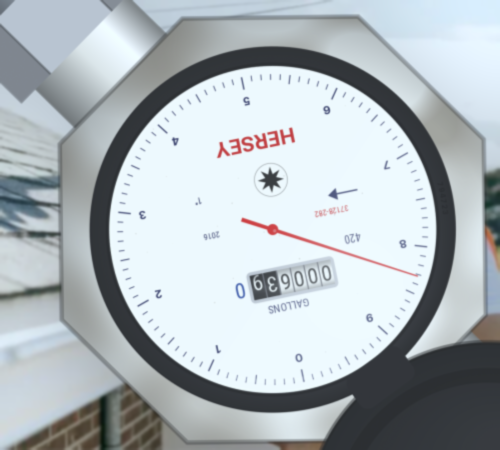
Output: 6388.3 gal
